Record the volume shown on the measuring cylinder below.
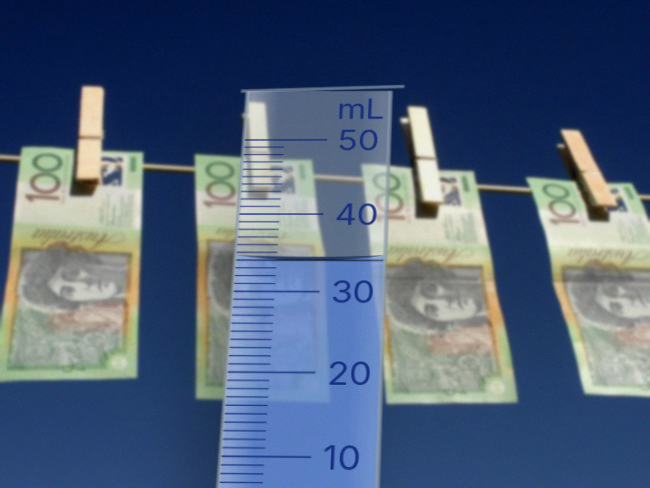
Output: 34 mL
